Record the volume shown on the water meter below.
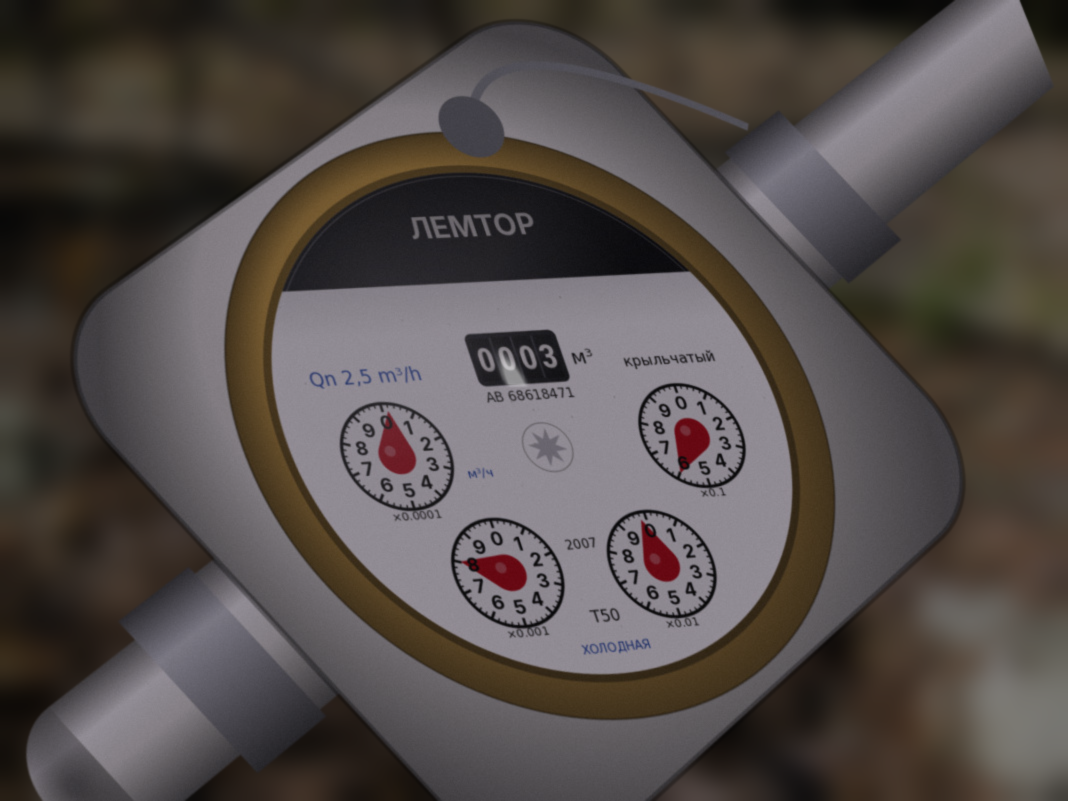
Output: 3.5980 m³
